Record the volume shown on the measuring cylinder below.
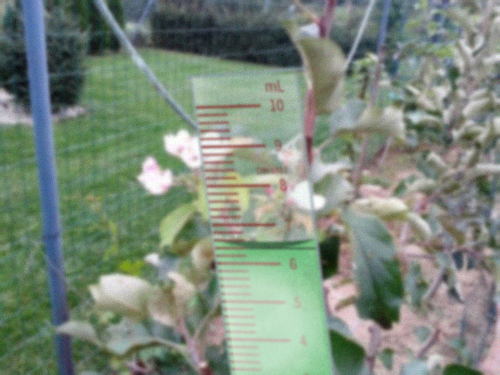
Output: 6.4 mL
